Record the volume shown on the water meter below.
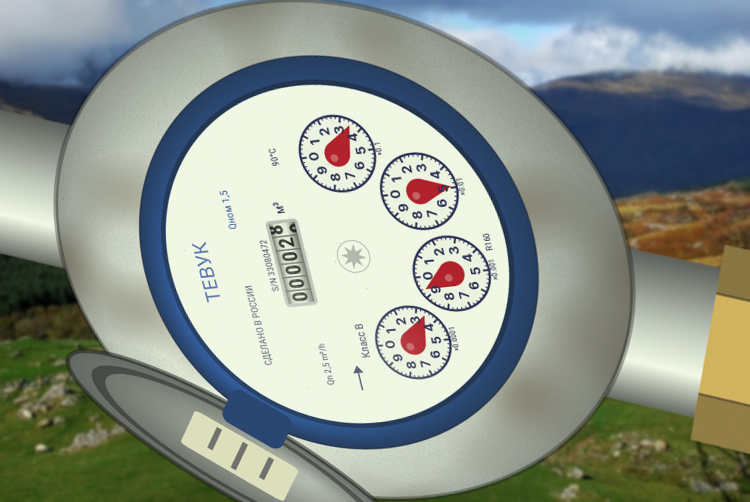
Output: 28.3493 m³
